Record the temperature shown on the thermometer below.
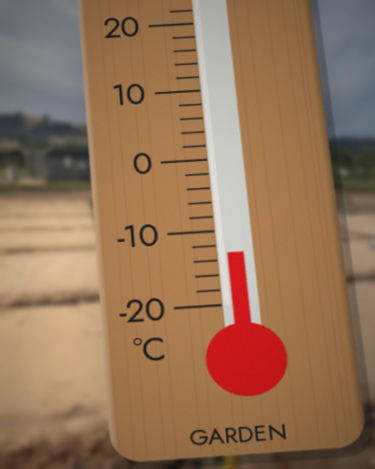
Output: -13 °C
